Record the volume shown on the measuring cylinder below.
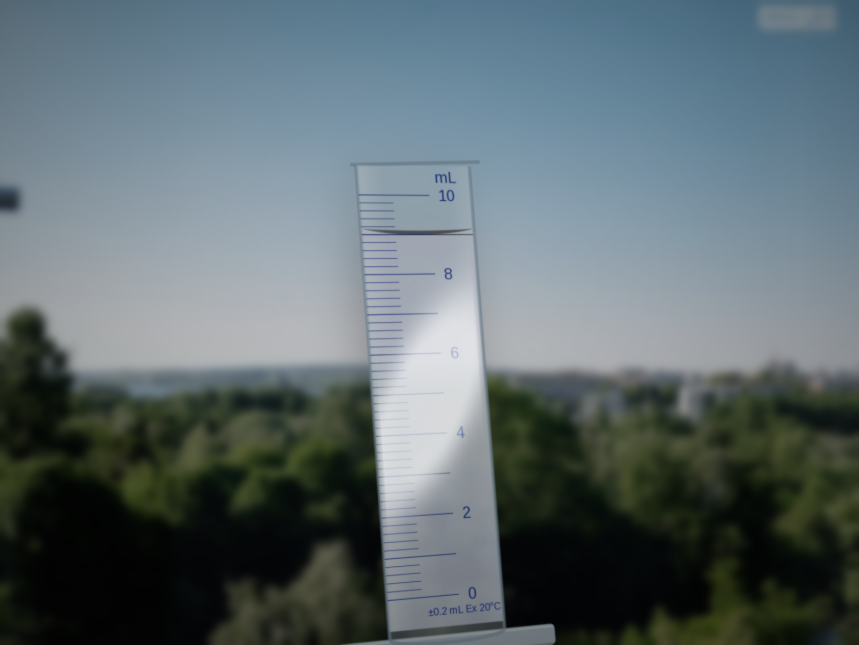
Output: 9 mL
